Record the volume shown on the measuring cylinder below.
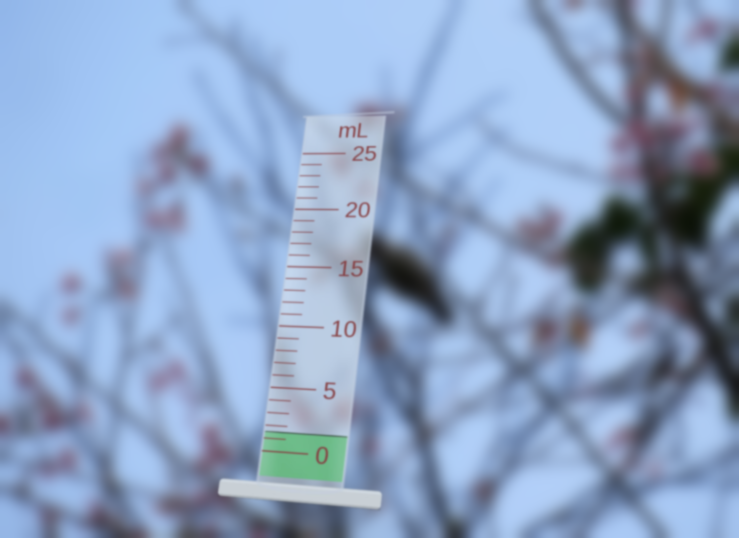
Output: 1.5 mL
